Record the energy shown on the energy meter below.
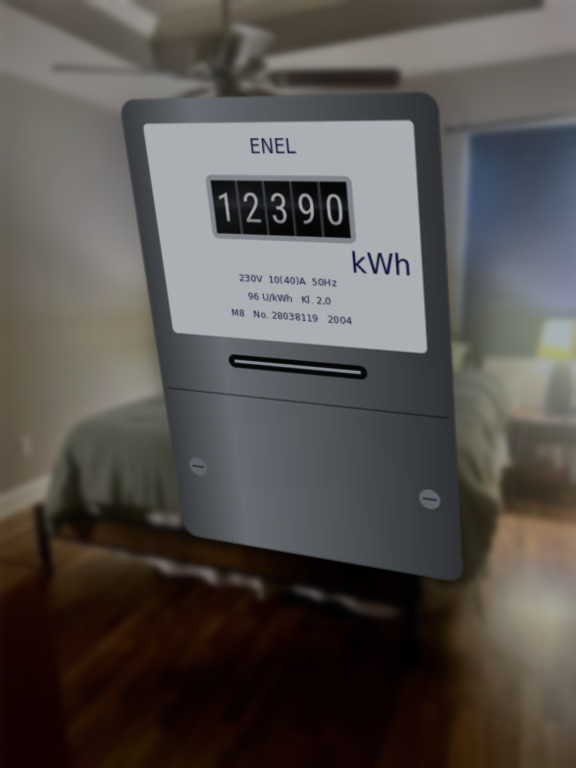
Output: 12390 kWh
